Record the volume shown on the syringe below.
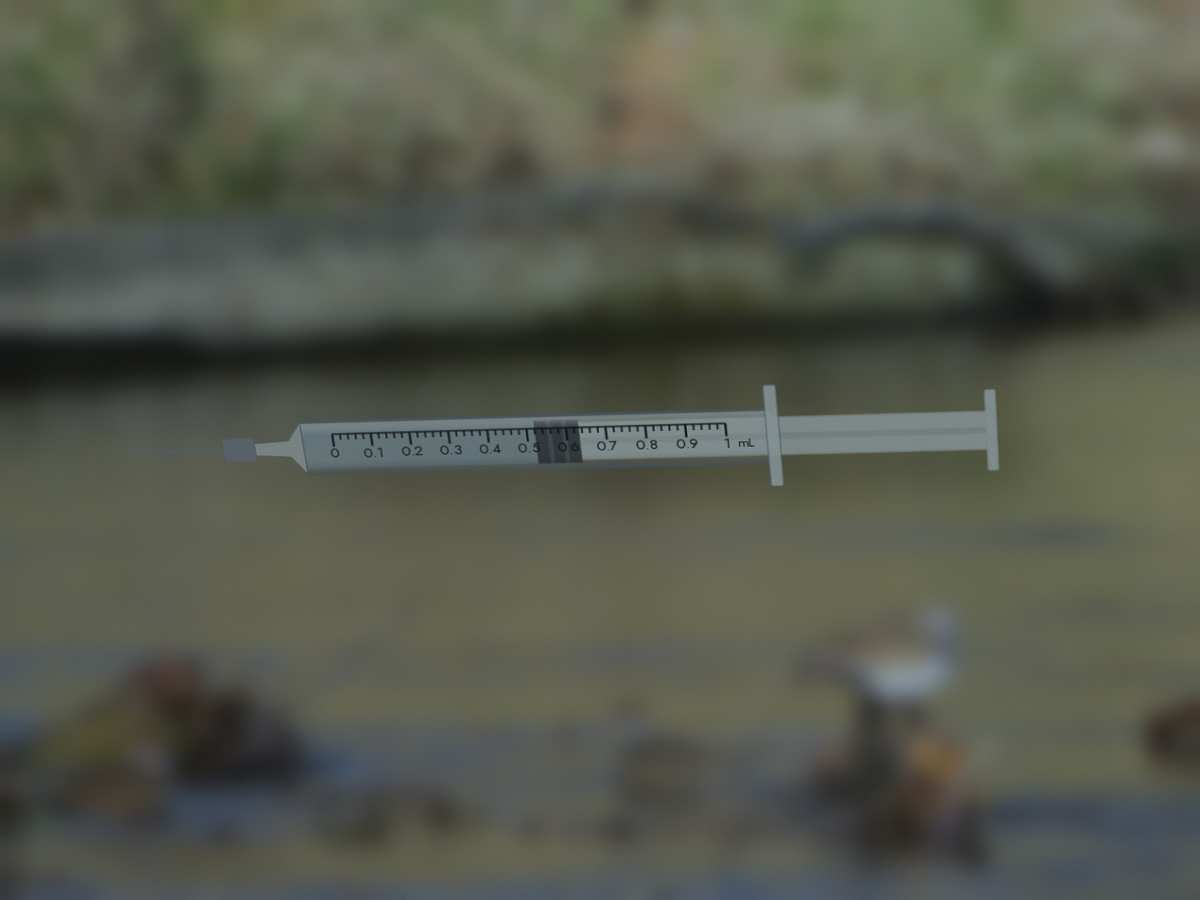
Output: 0.52 mL
